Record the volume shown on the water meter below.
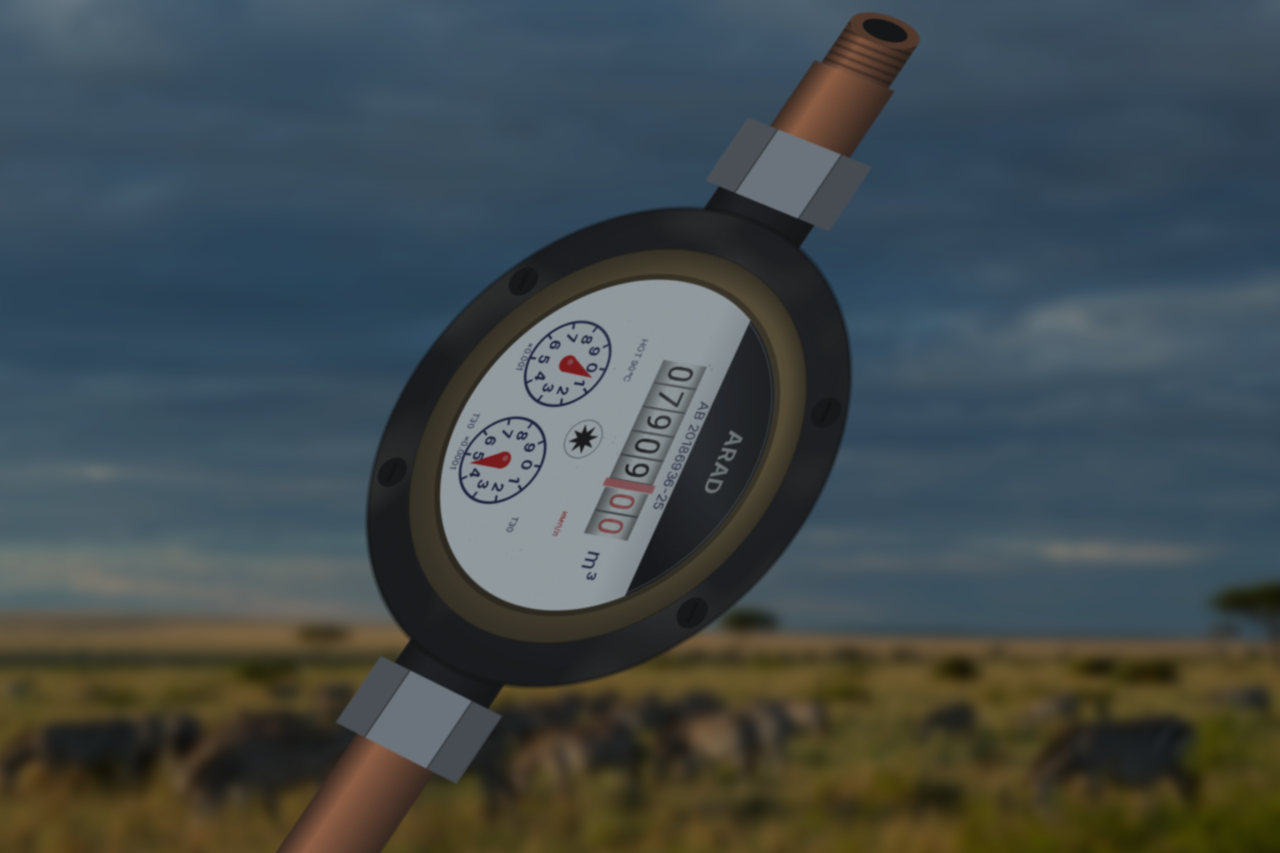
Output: 7909.0004 m³
